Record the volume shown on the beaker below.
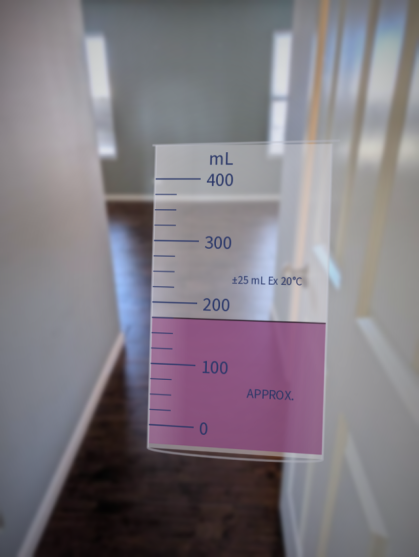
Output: 175 mL
